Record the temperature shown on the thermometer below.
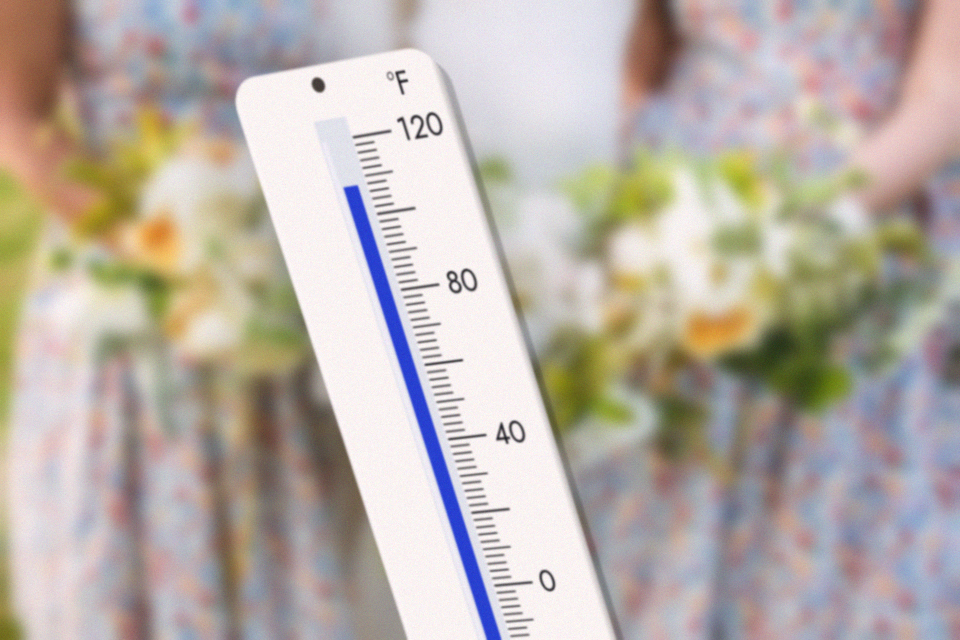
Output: 108 °F
